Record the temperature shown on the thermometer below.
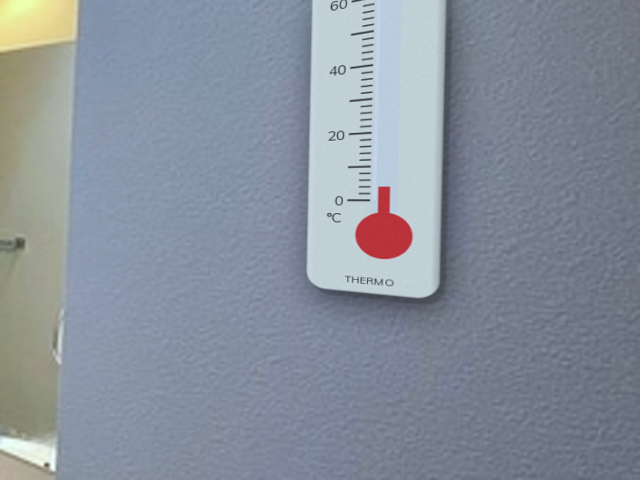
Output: 4 °C
